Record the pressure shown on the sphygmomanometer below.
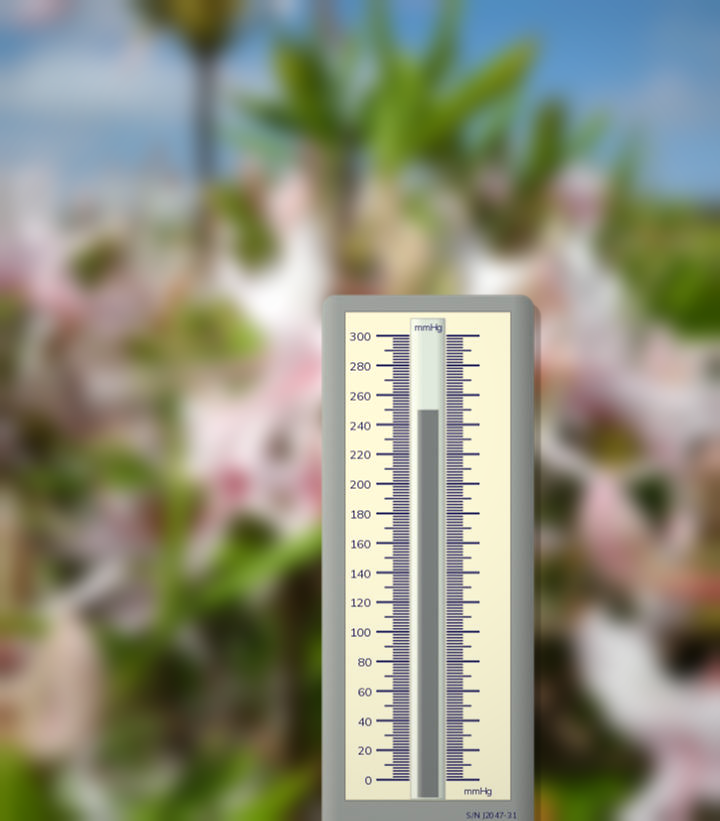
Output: 250 mmHg
